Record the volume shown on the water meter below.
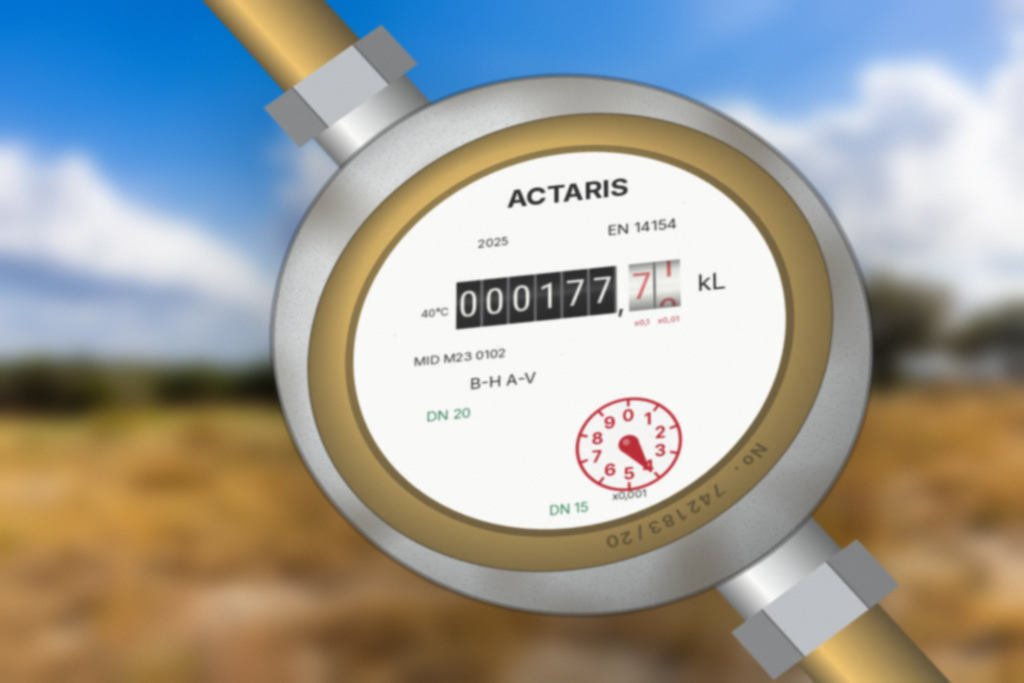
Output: 177.714 kL
